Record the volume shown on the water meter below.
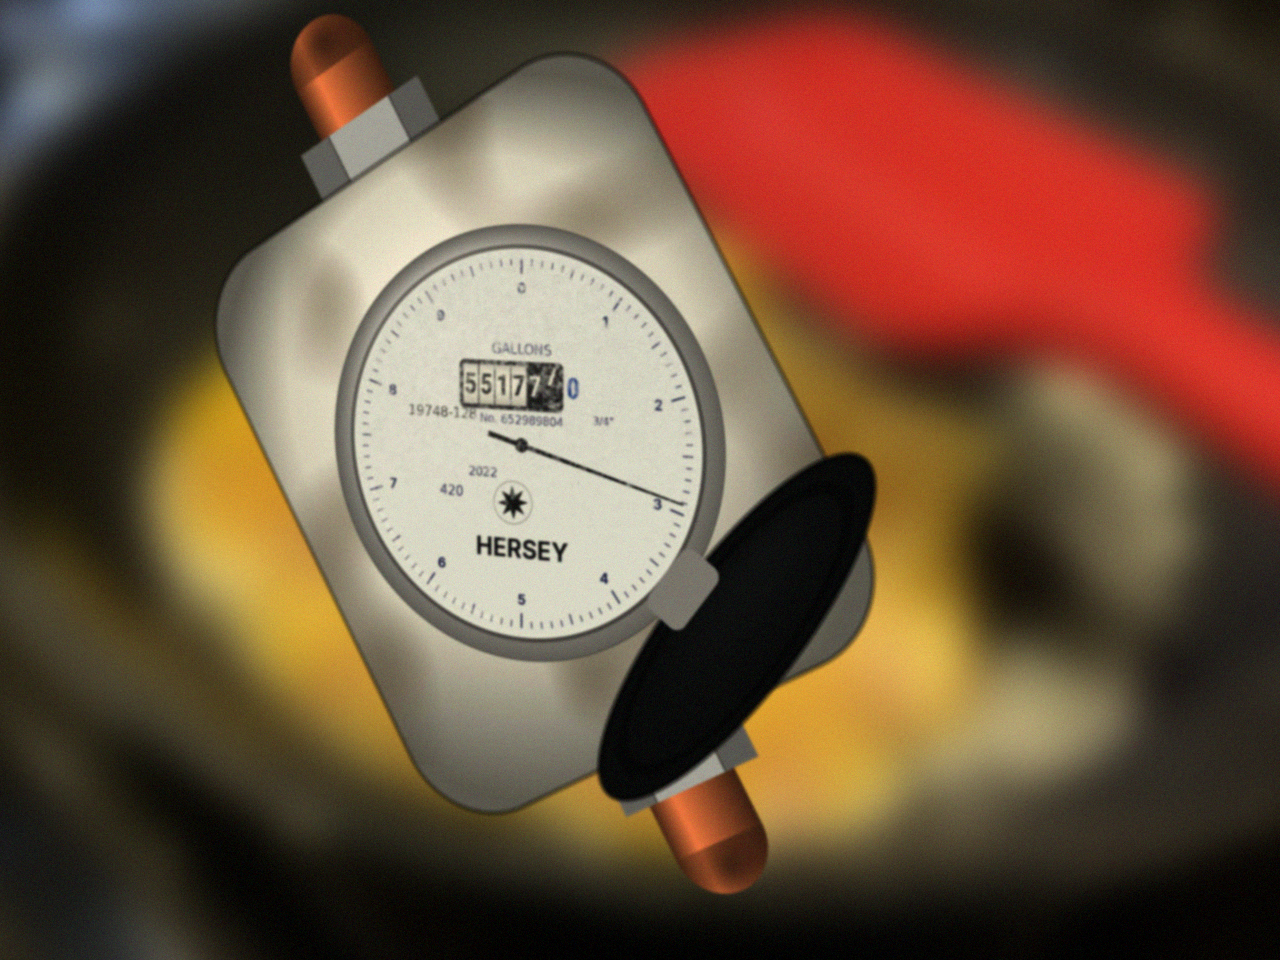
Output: 5517772.9 gal
